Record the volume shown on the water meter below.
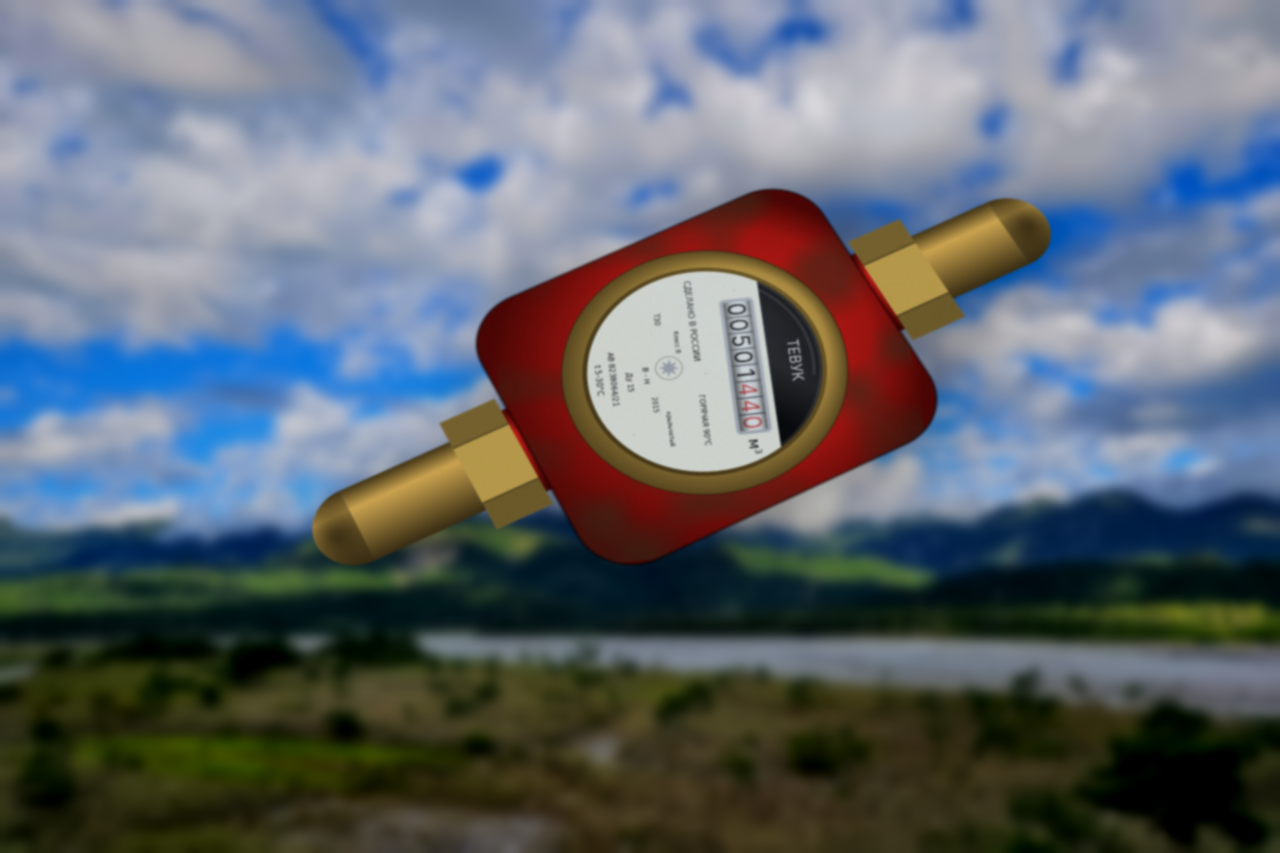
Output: 501.440 m³
